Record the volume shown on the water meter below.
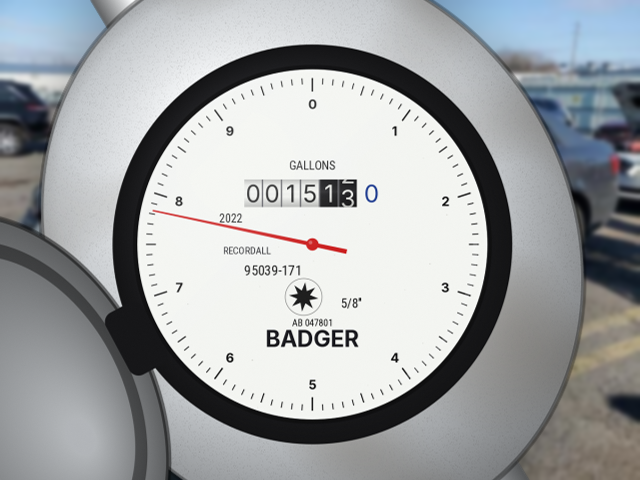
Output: 15127.8 gal
